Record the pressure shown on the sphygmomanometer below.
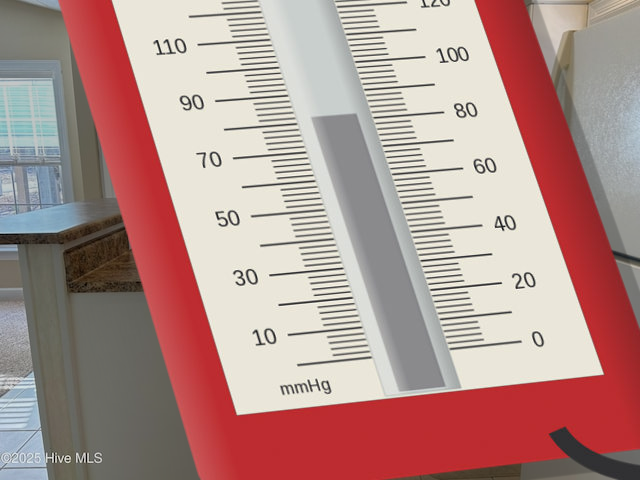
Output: 82 mmHg
